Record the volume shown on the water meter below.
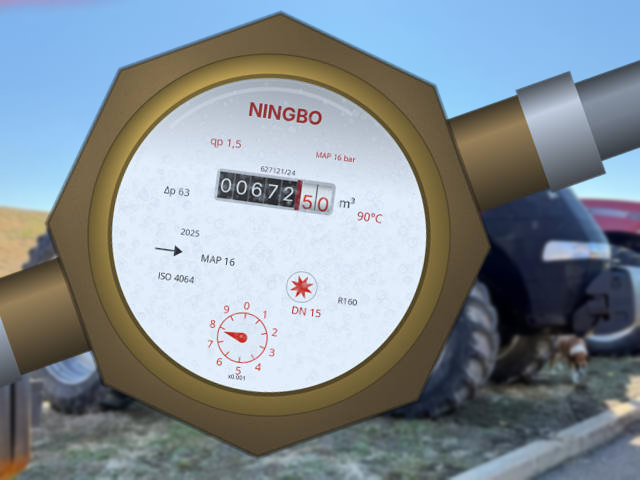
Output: 672.497 m³
